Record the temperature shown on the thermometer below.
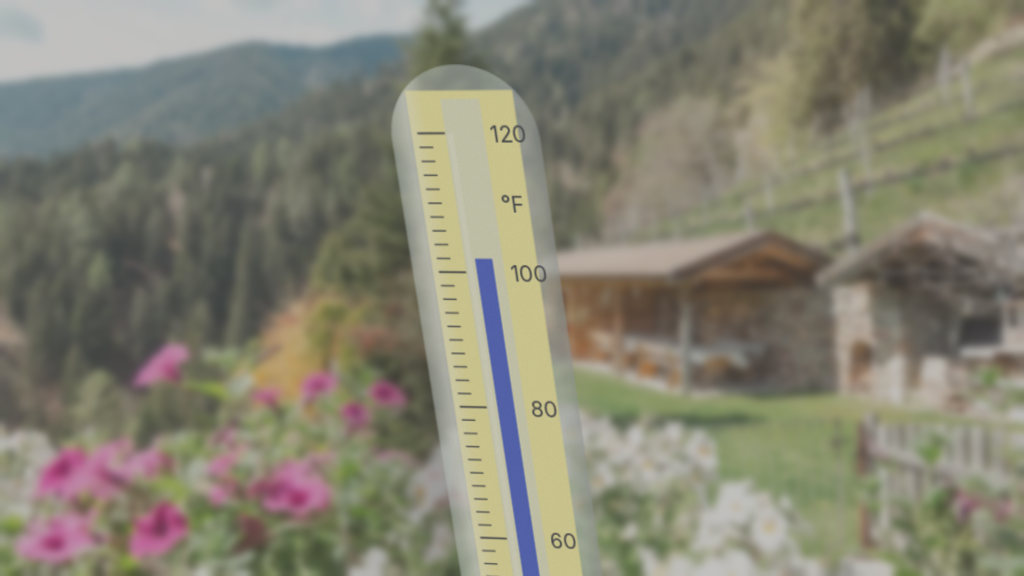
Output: 102 °F
